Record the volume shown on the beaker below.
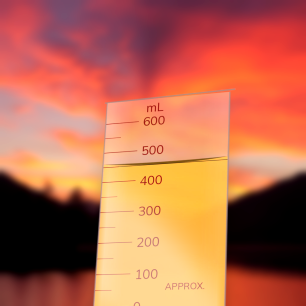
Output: 450 mL
